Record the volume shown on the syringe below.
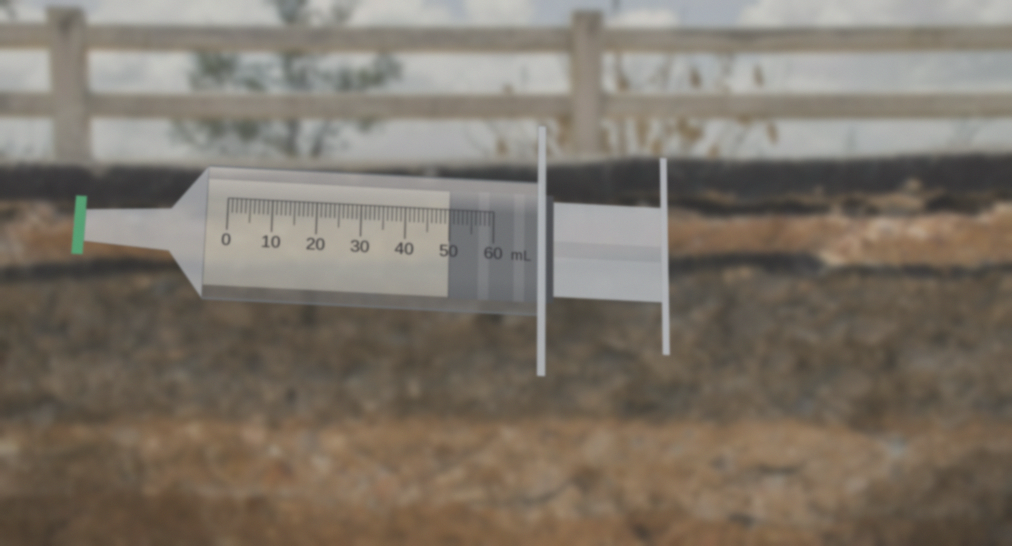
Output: 50 mL
